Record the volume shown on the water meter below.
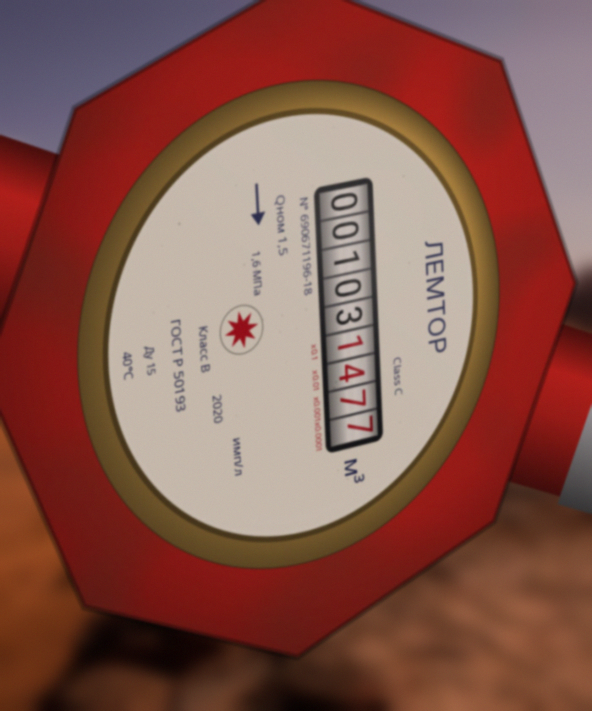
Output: 103.1477 m³
